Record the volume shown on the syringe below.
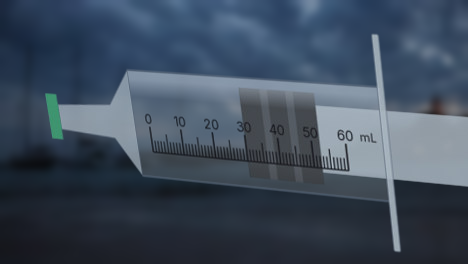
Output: 30 mL
